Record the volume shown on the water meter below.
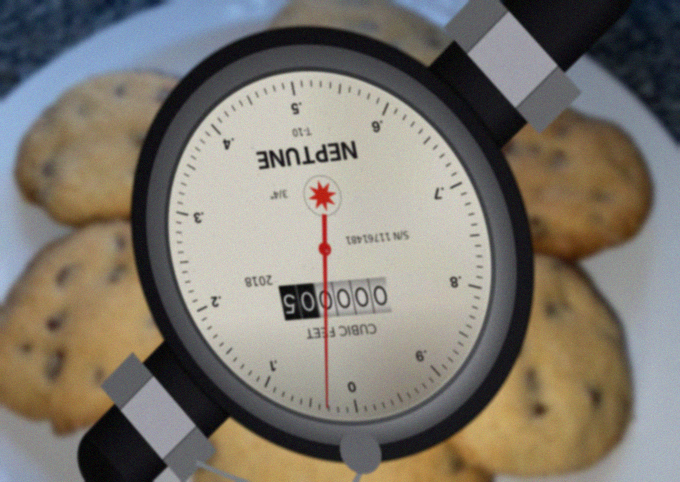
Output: 5.03 ft³
